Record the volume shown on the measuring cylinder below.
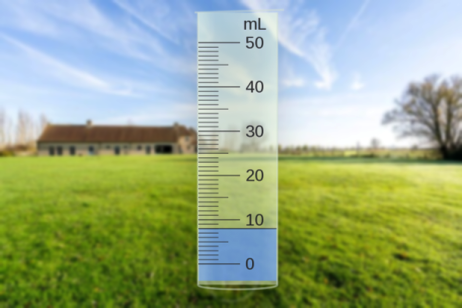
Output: 8 mL
